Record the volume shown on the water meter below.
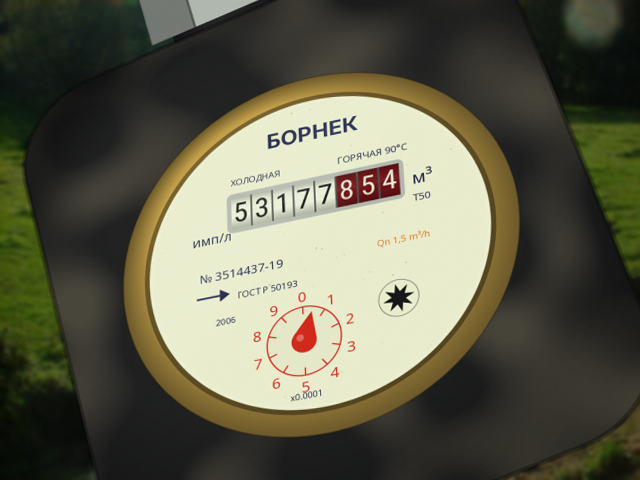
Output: 53177.8540 m³
